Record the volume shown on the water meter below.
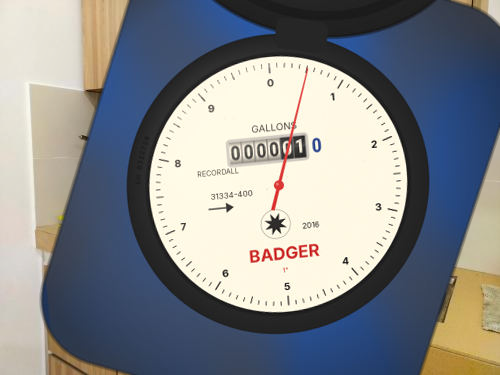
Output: 10.5 gal
